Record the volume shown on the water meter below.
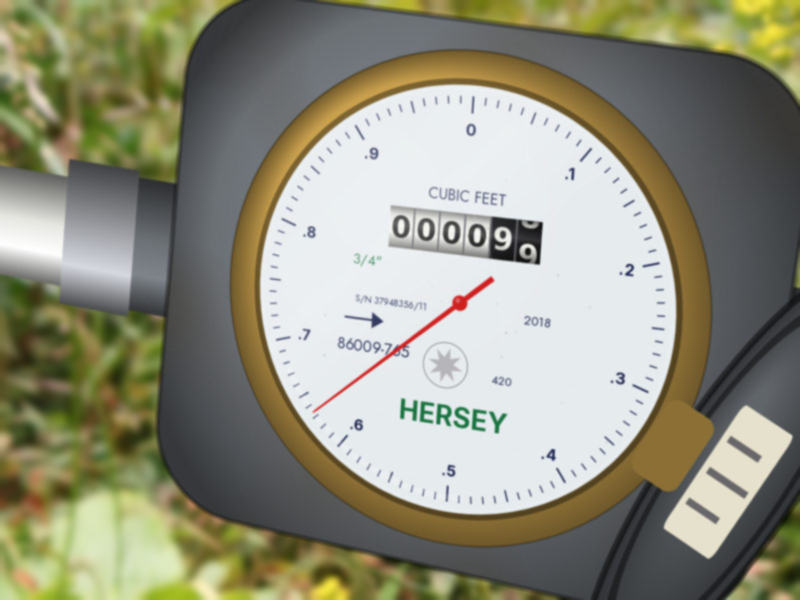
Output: 98.63 ft³
